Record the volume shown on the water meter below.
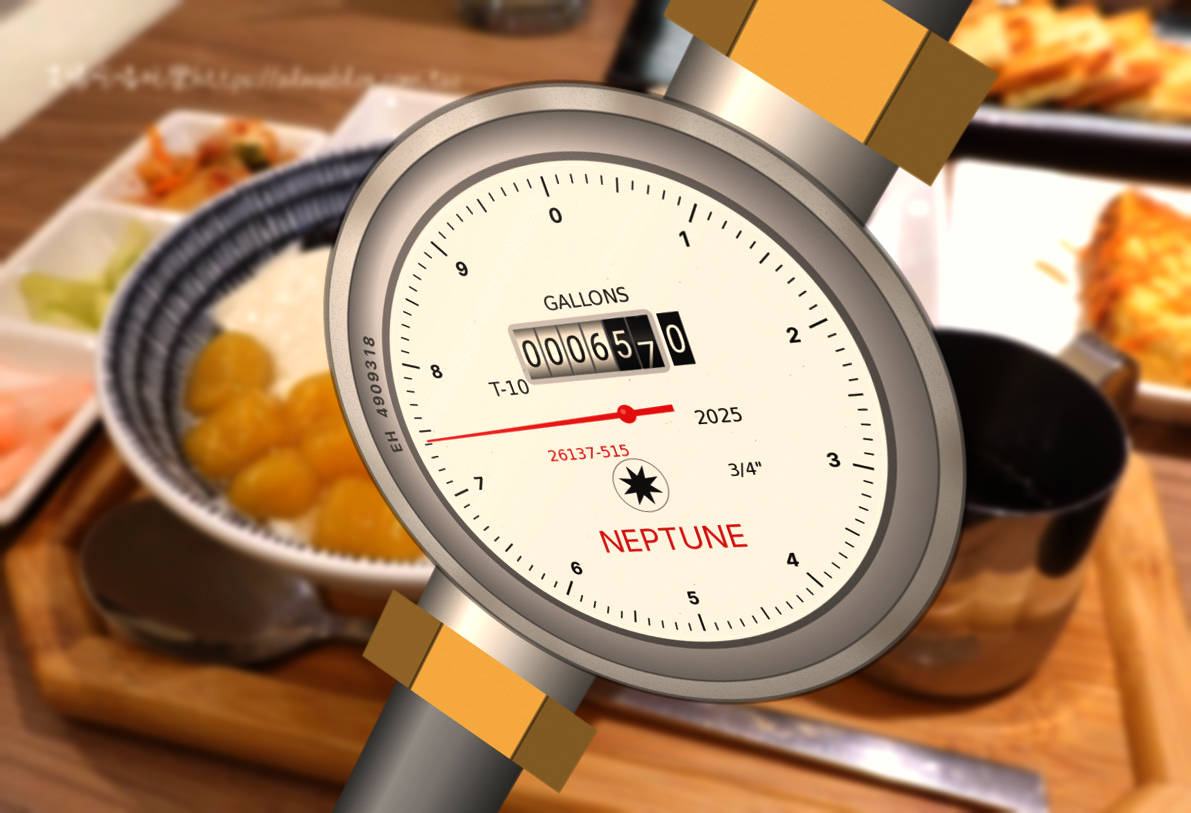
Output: 6567.4 gal
